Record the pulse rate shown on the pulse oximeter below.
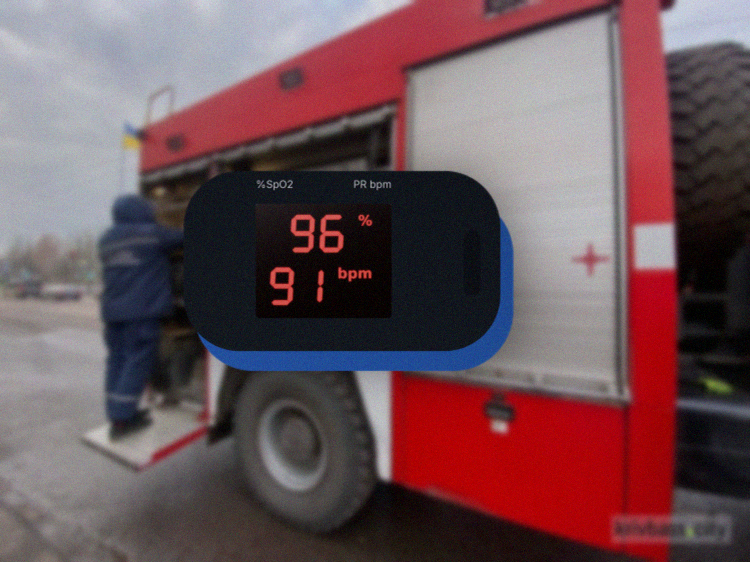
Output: 91 bpm
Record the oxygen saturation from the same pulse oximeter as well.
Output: 96 %
